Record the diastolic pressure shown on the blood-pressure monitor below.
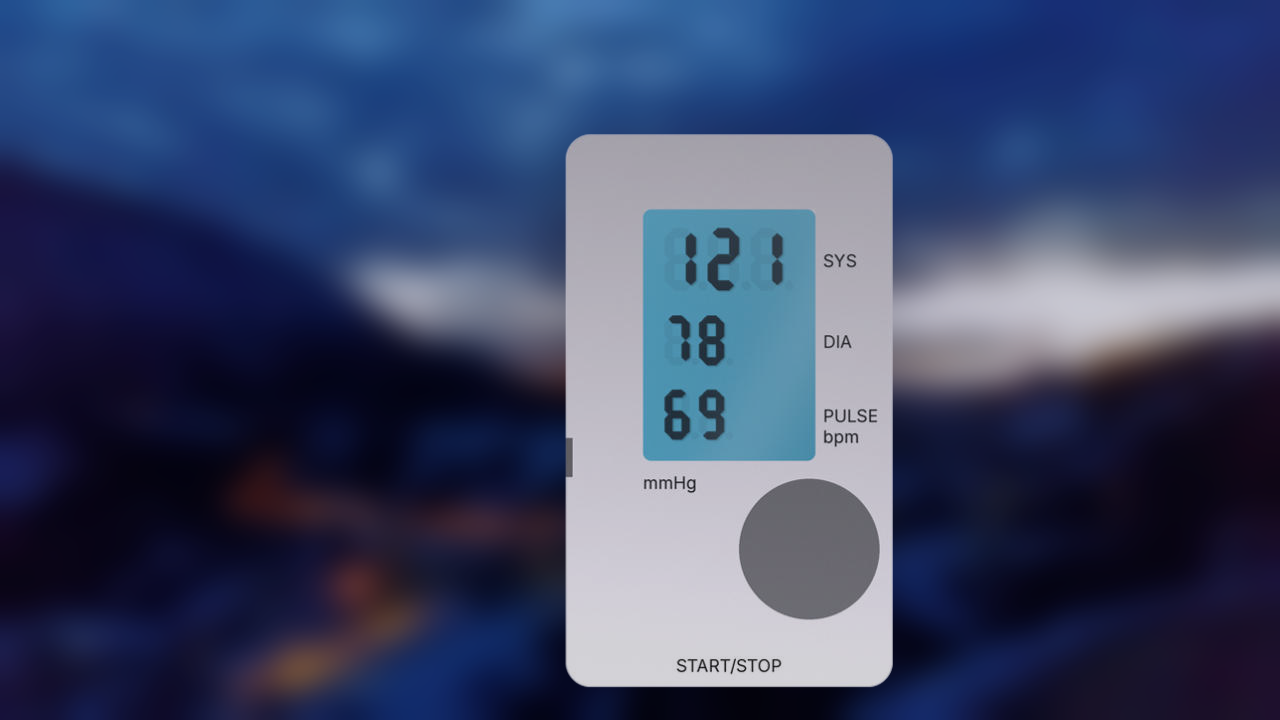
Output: 78 mmHg
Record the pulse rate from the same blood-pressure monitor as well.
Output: 69 bpm
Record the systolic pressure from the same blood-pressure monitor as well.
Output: 121 mmHg
